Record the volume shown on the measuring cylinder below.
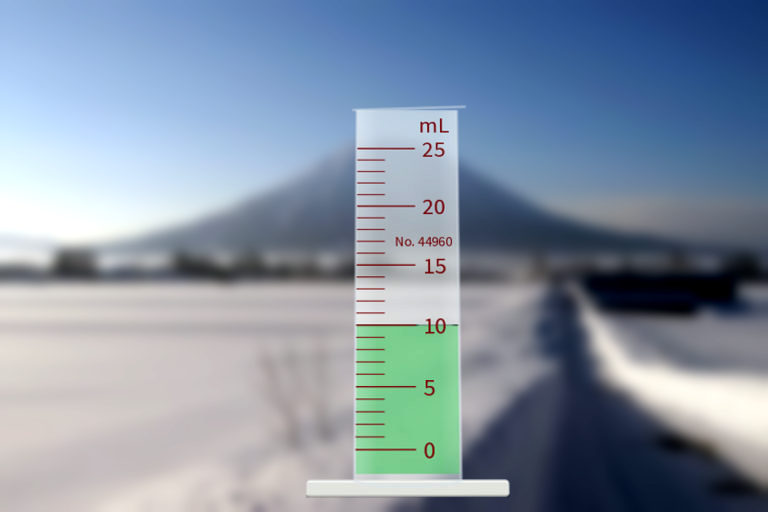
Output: 10 mL
